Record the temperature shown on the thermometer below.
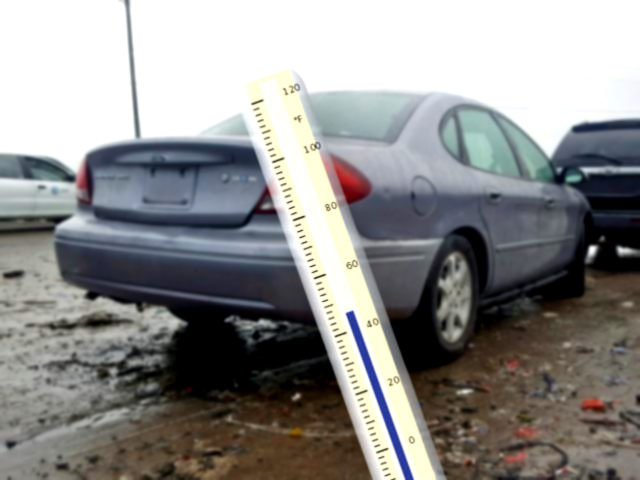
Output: 46 °F
